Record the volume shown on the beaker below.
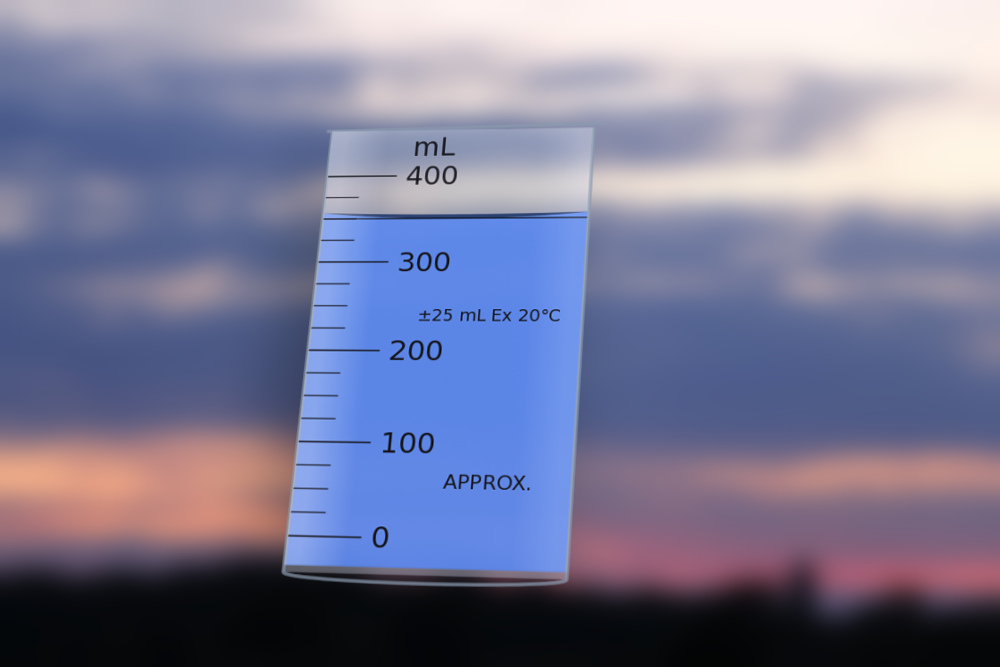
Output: 350 mL
